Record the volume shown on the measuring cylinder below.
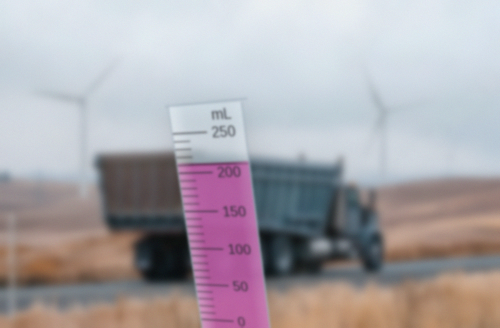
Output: 210 mL
